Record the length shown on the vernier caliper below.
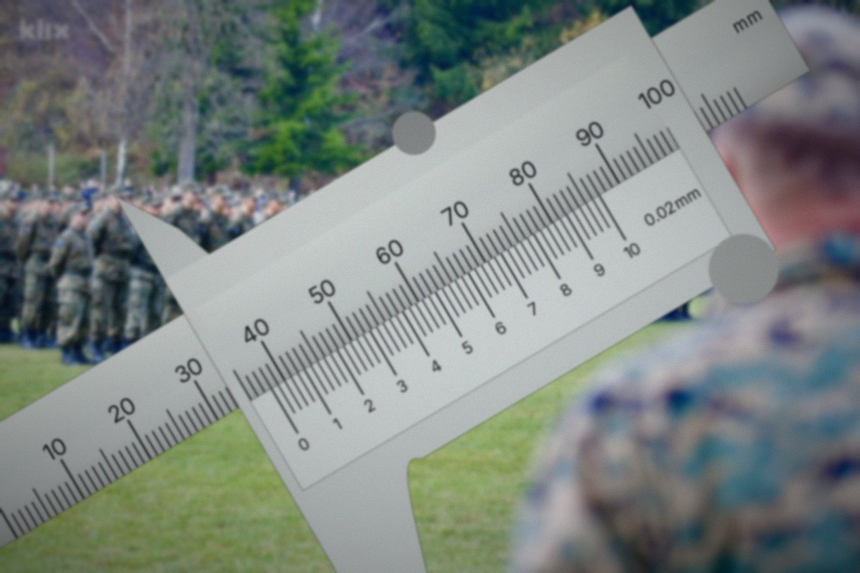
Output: 38.0 mm
